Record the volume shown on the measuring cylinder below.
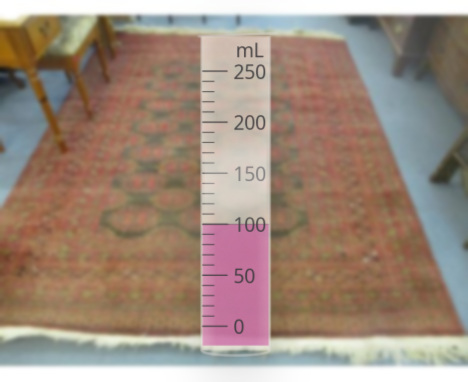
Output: 100 mL
